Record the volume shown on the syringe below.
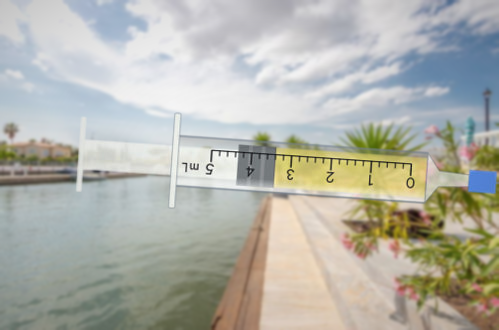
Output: 3.4 mL
